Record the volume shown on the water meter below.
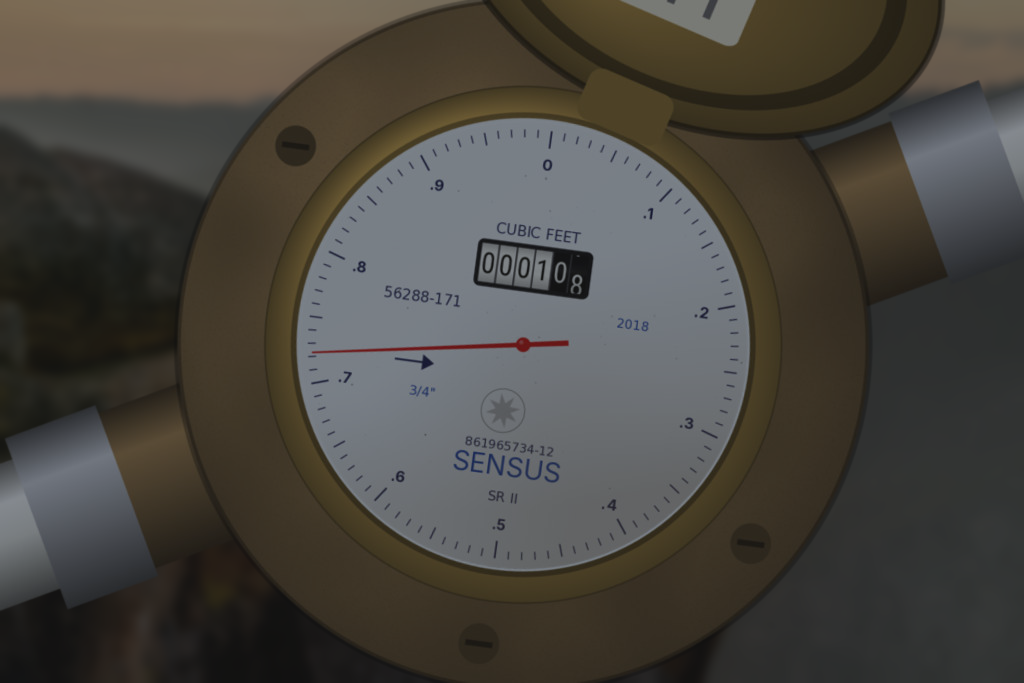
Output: 107.72 ft³
